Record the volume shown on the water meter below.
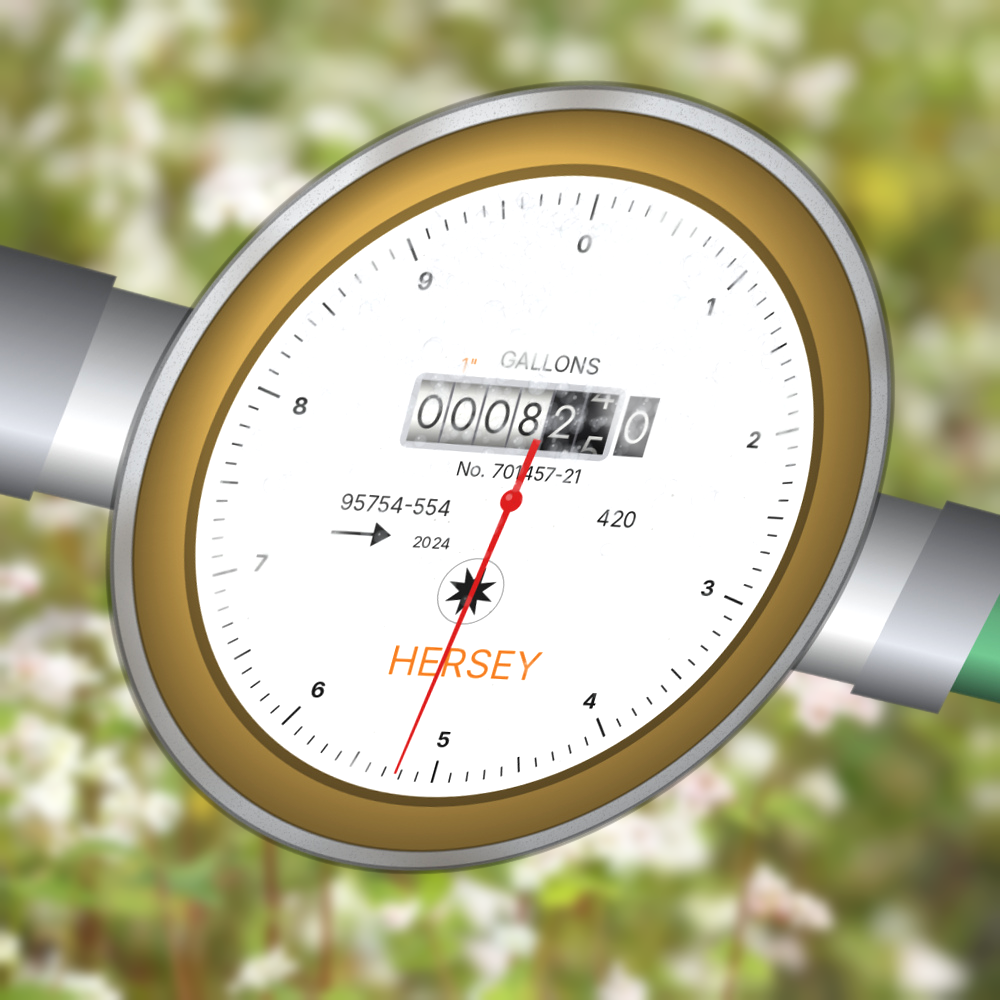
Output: 8245.2 gal
